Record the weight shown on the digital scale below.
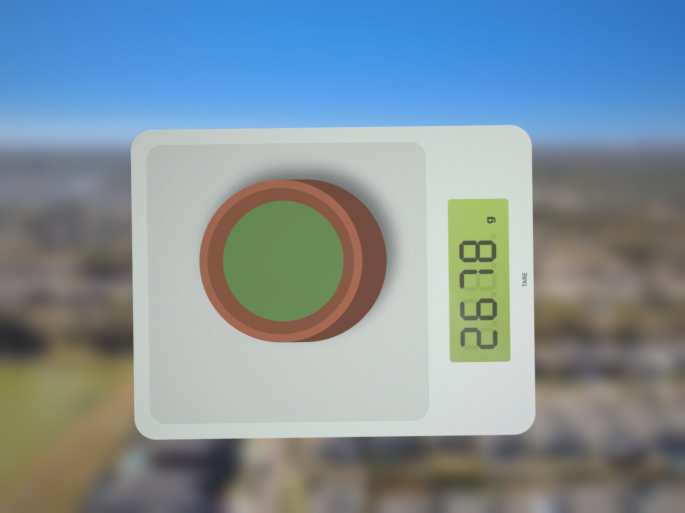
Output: 2678 g
